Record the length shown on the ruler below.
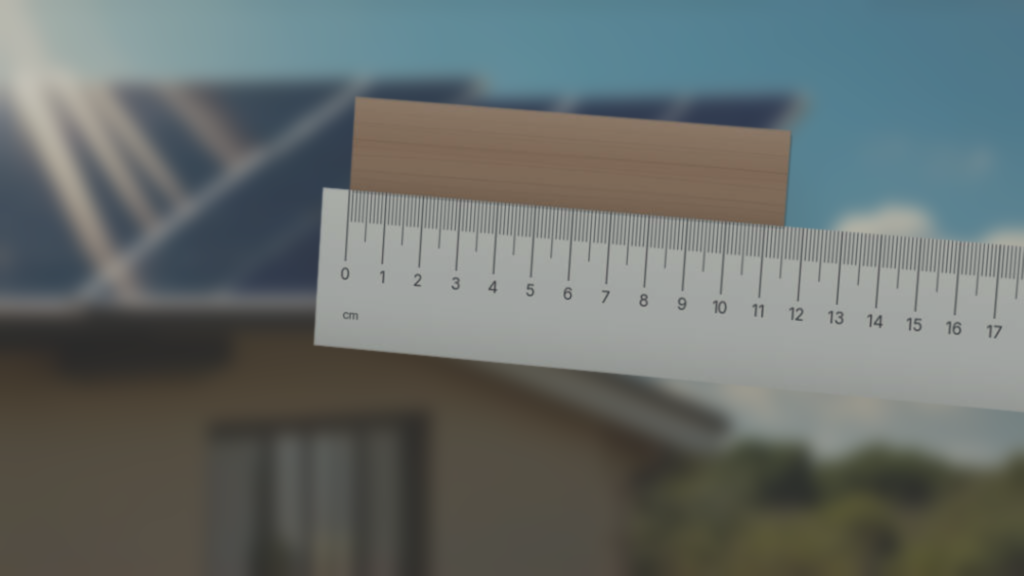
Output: 11.5 cm
